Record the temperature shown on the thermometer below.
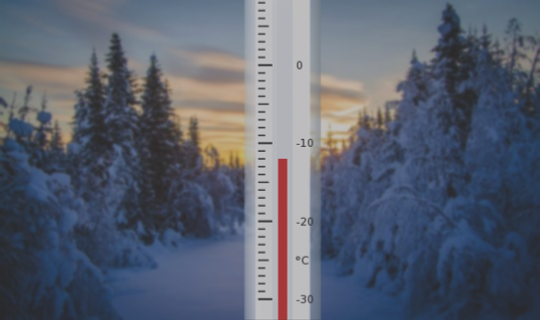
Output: -12 °C
